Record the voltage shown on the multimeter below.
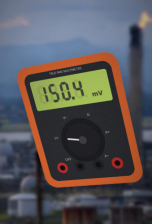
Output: 150.4 mV
